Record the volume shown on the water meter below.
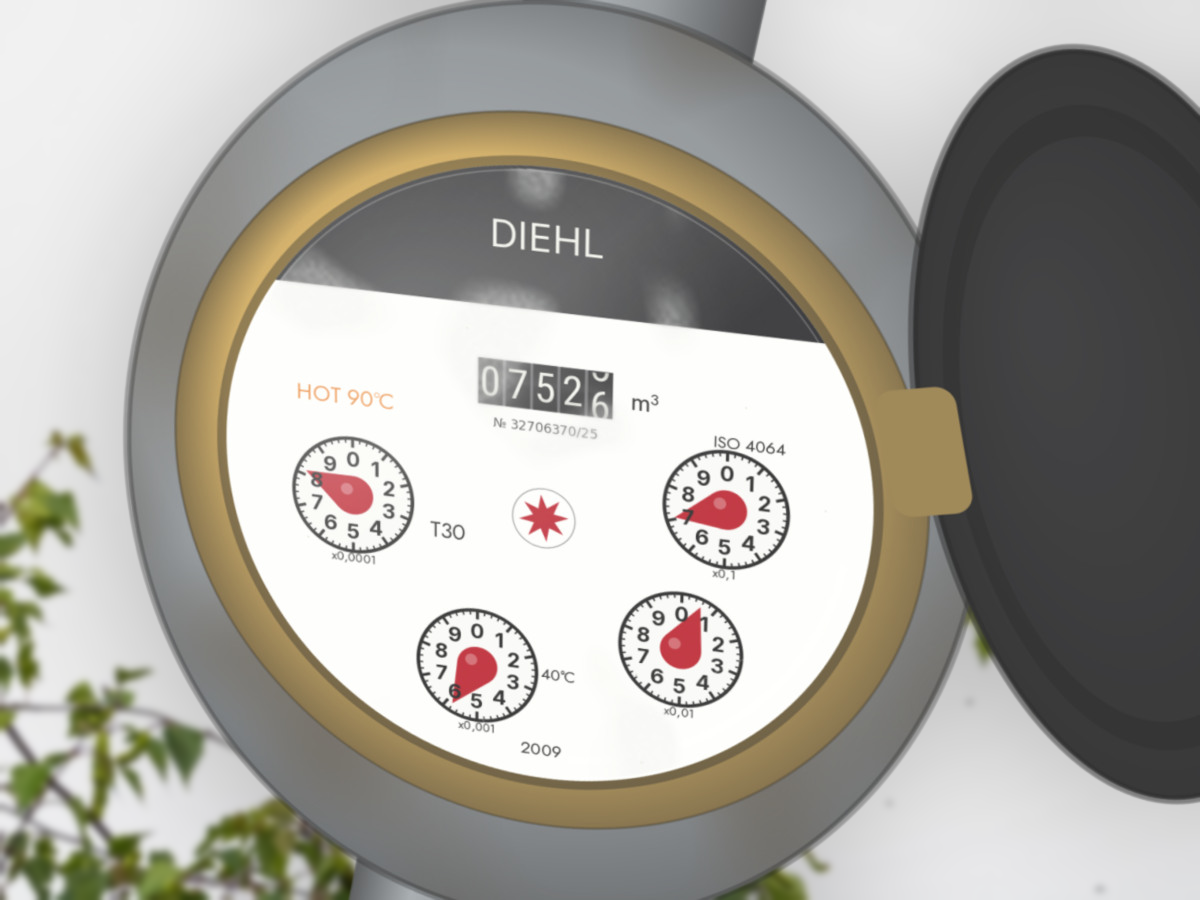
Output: 7525.7058 m³
